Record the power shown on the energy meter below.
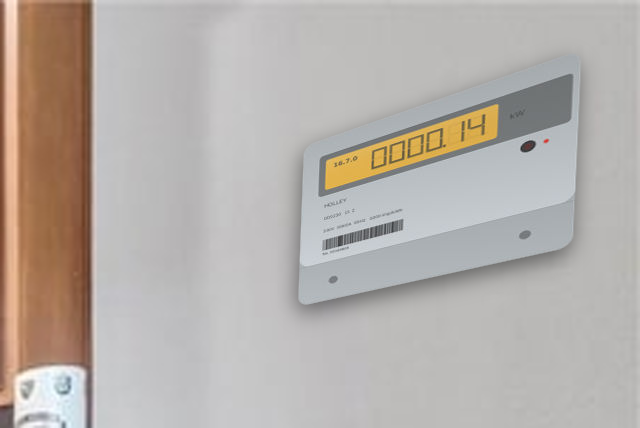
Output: 0.14 kW
